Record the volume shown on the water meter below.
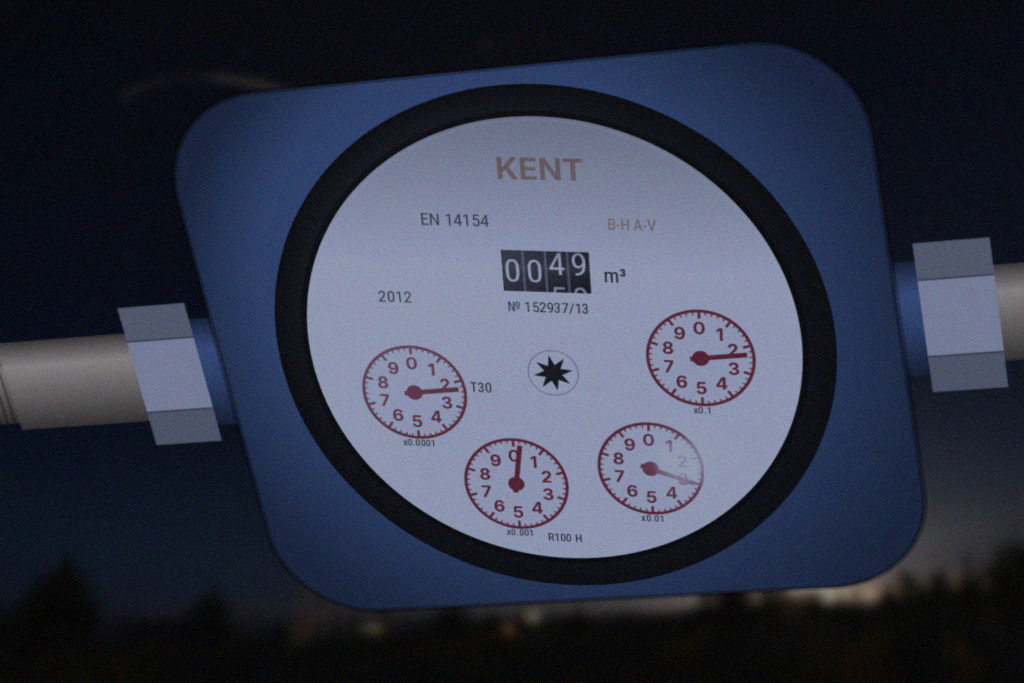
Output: 49.2302 m³
